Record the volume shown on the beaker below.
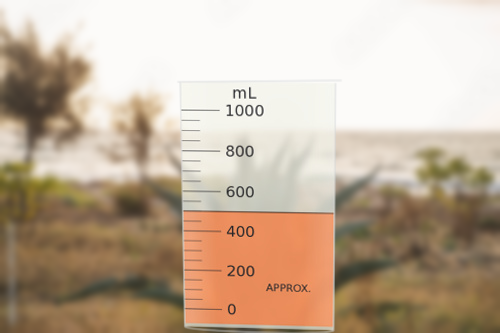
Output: 500 mL
